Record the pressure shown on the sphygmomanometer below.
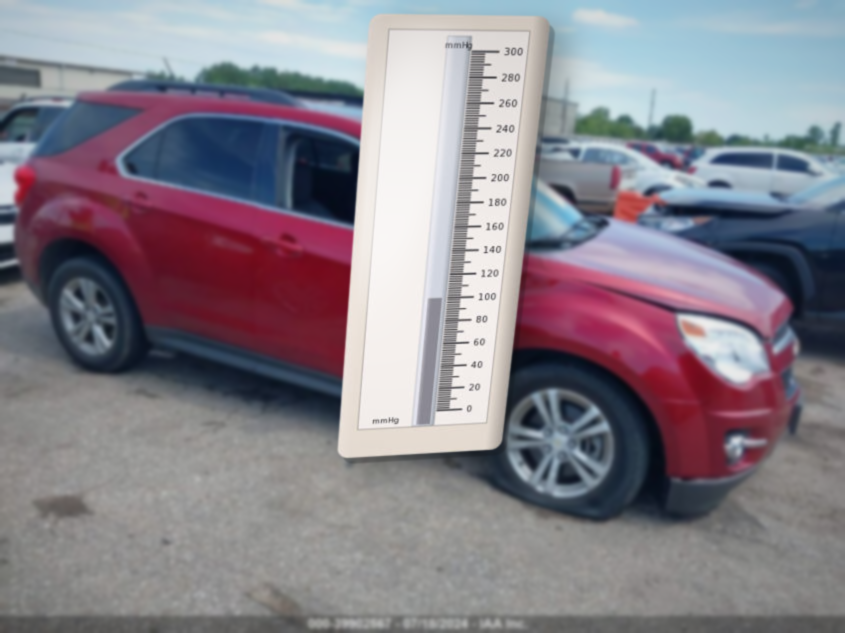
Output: 100 mmHg
